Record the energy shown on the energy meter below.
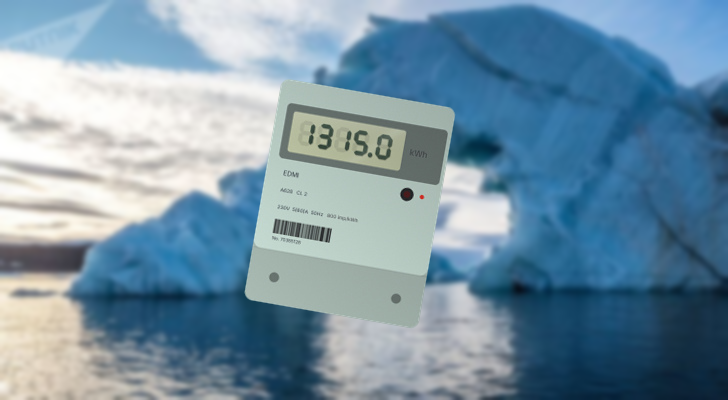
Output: 1315.0 kWh
